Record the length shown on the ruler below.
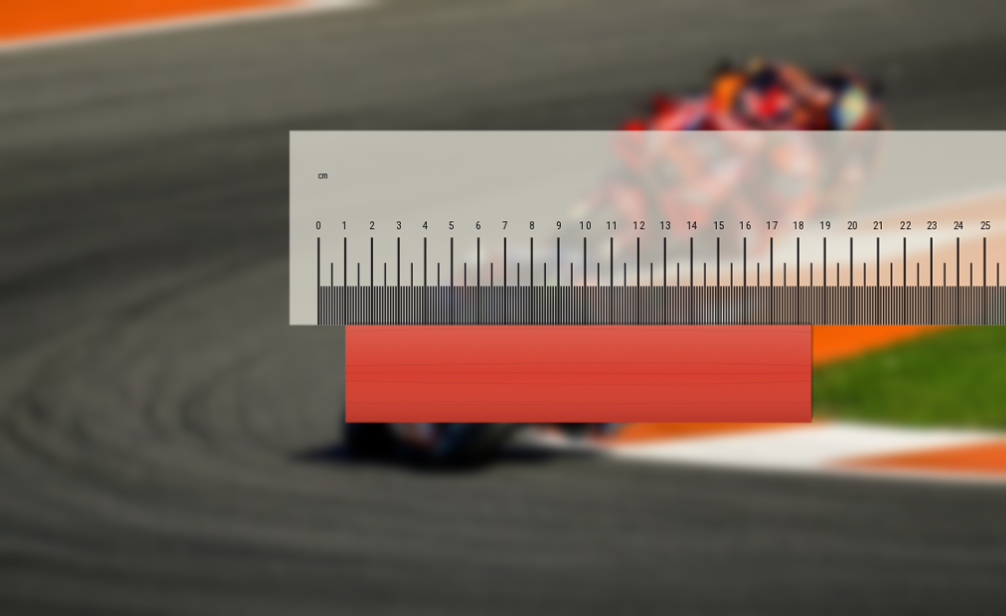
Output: 17.5 cm
